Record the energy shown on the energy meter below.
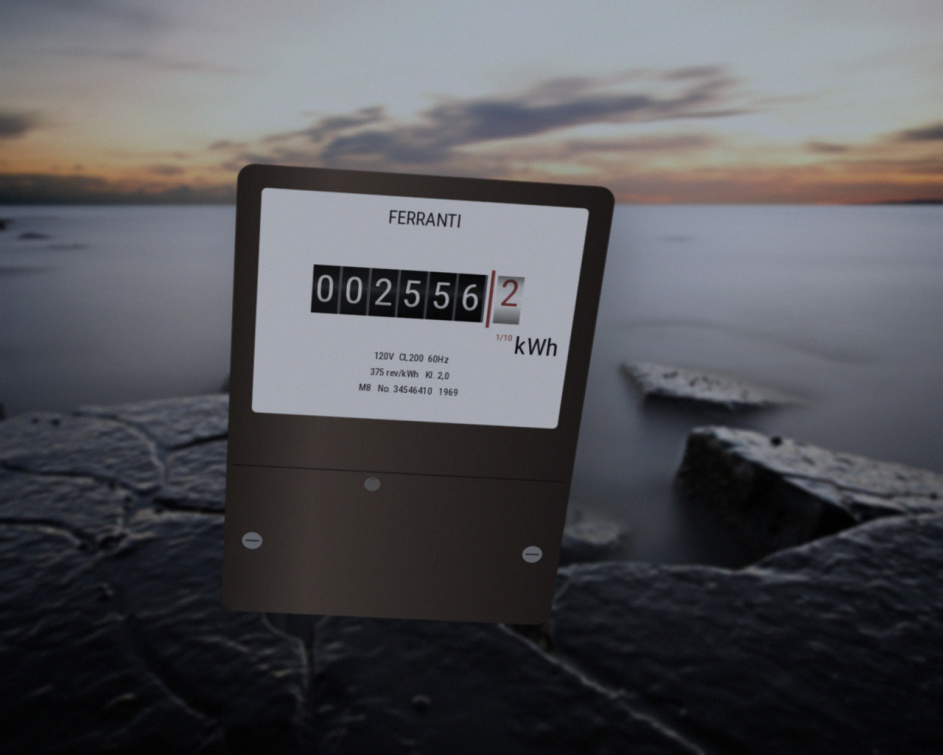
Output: 2556.2 kWh
